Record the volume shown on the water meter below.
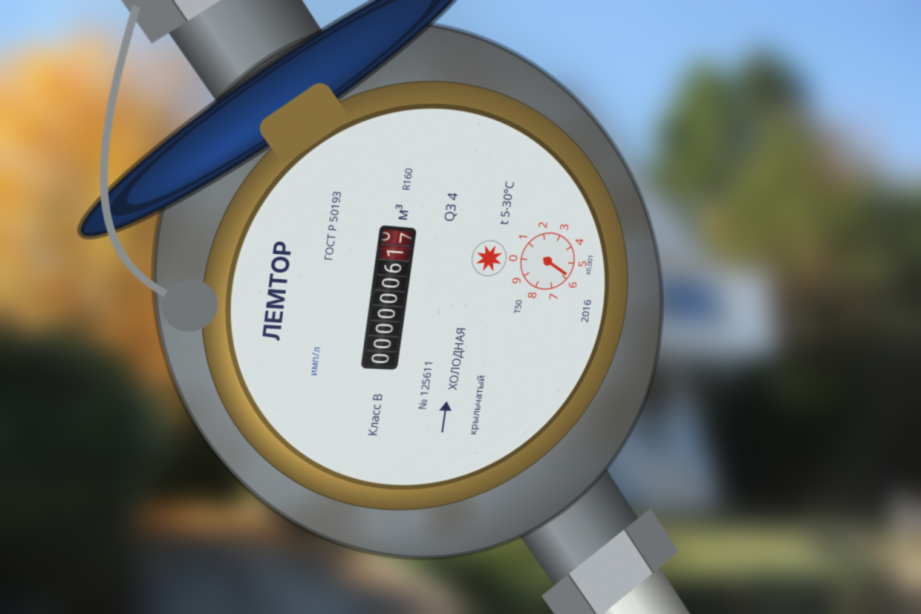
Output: 6.165 m³
